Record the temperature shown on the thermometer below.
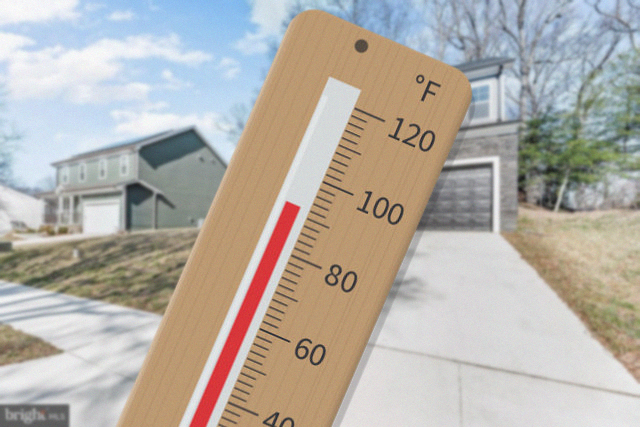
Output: 92 °F
